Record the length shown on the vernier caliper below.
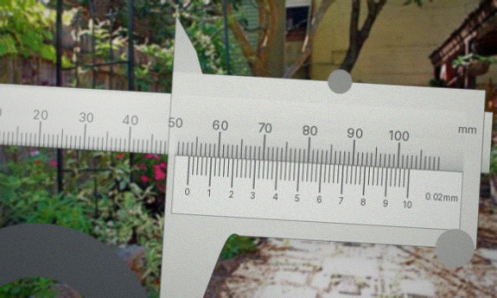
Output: 53.5 mm
